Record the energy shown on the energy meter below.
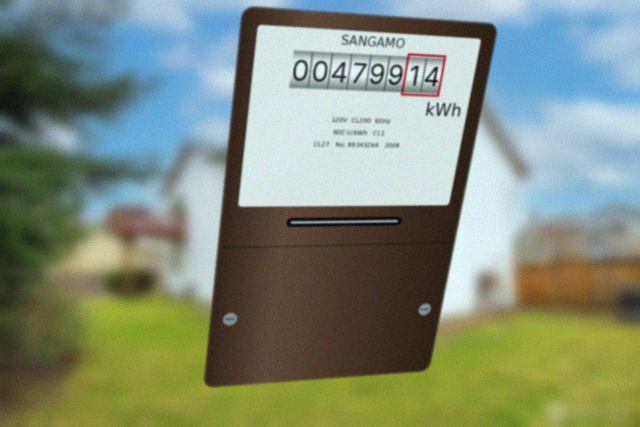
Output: 4799.14 kWh
